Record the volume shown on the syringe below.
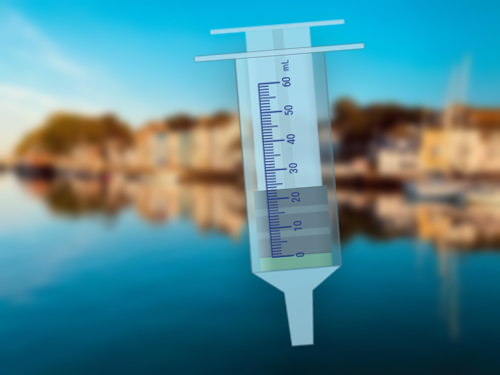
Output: 0 mL
